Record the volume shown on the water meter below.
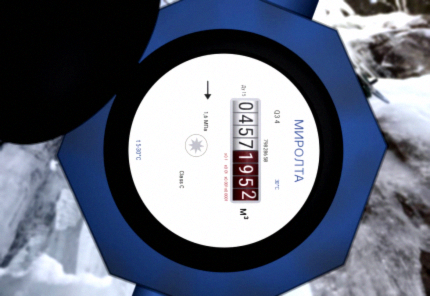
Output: 457.1952 m³
